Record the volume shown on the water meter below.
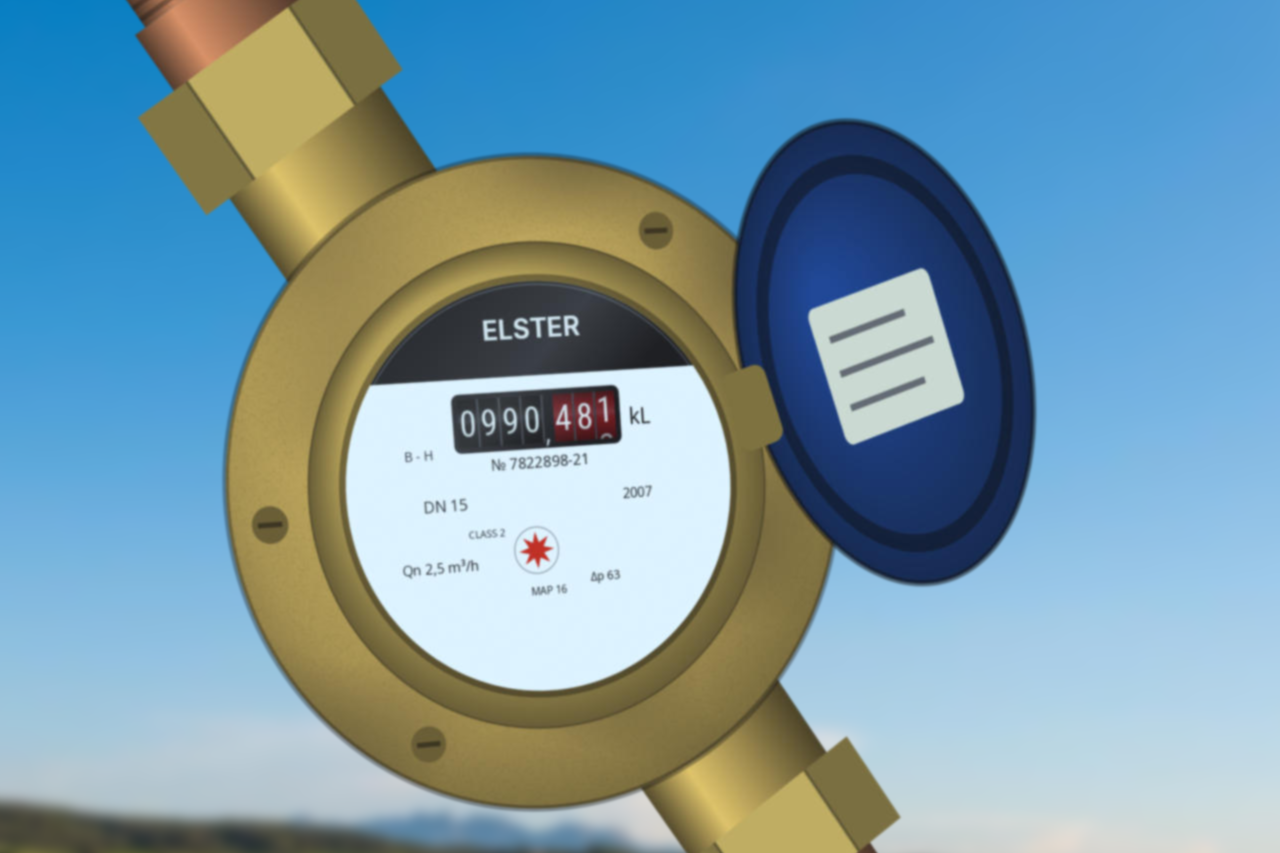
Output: 990.481 kL
